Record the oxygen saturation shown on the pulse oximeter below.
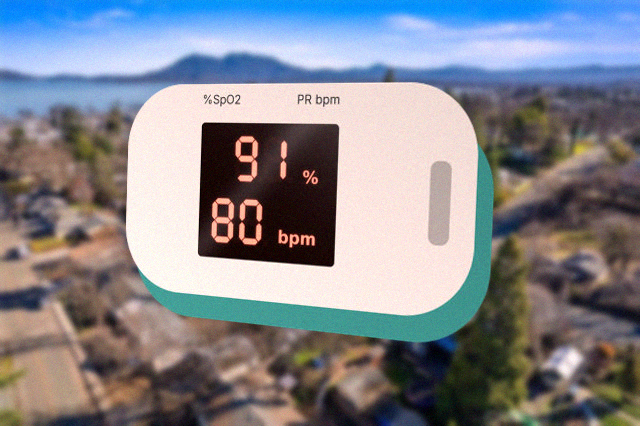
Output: 91 %
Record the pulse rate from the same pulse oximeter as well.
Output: 80 bpm
